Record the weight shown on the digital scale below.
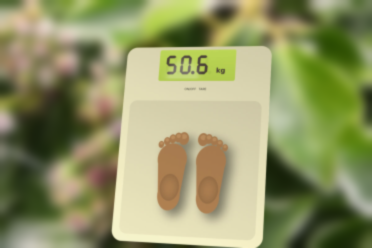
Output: 50.6 kg
